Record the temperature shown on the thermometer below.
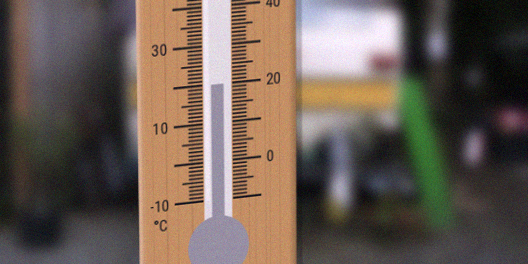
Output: 20 °C
